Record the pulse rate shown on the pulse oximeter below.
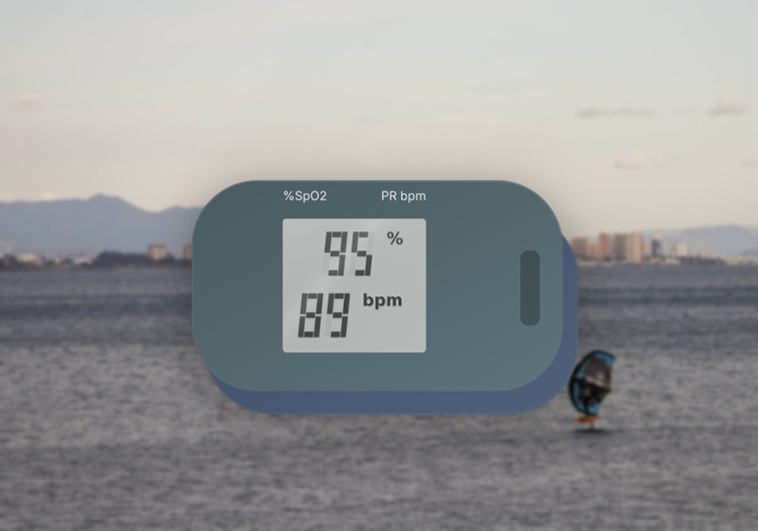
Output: 89 bpm
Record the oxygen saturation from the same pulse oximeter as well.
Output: 95 %
